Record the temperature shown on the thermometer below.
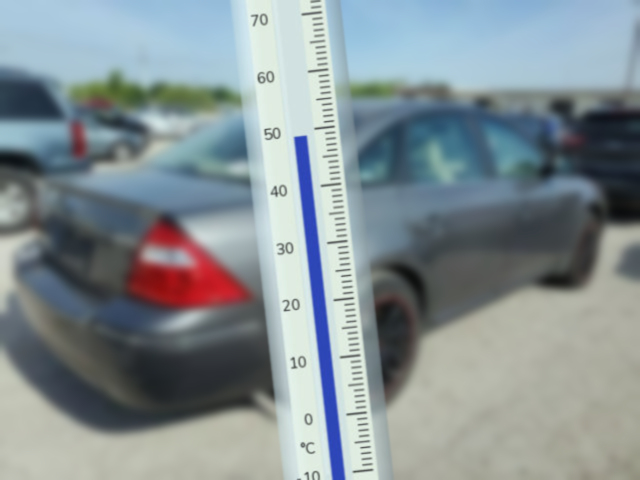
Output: 49 °C
